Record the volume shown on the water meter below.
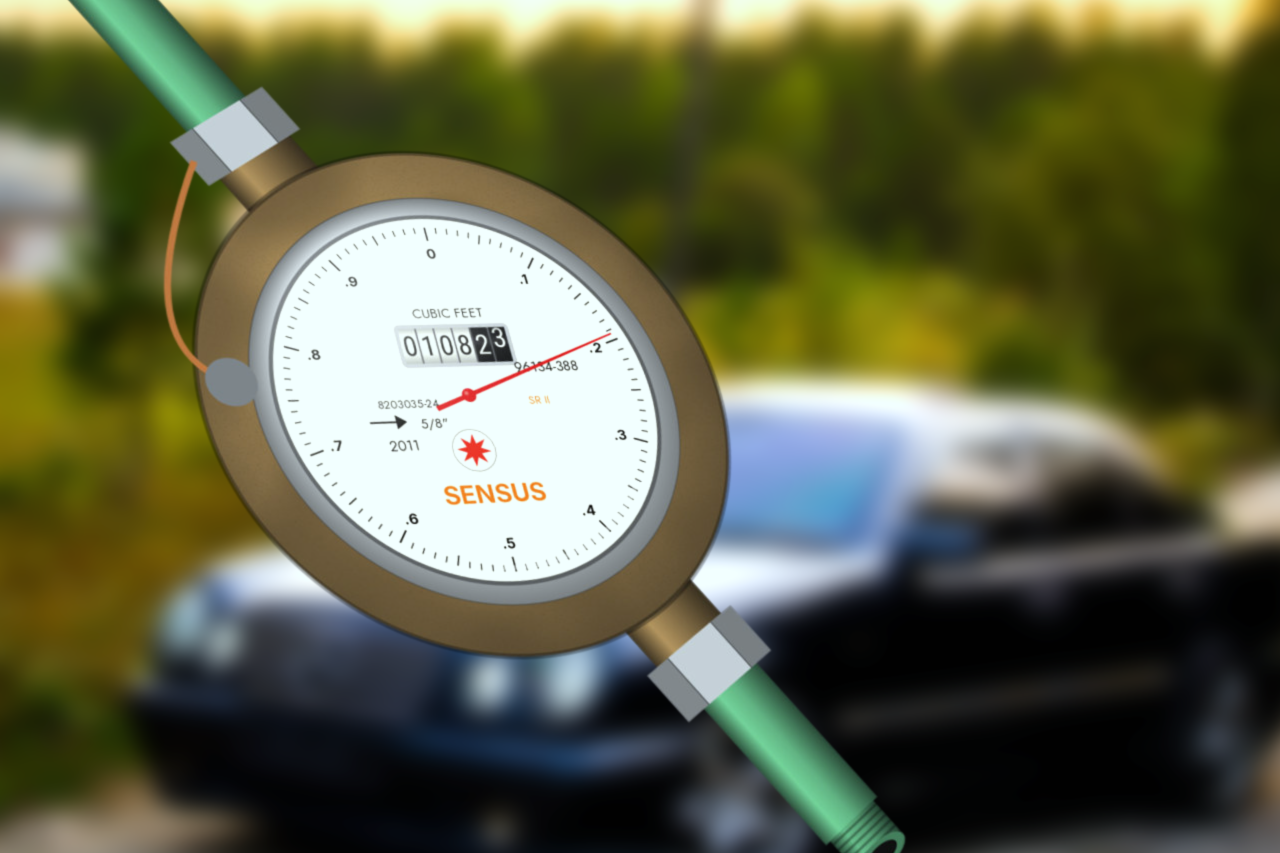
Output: 10823.19 ft³
